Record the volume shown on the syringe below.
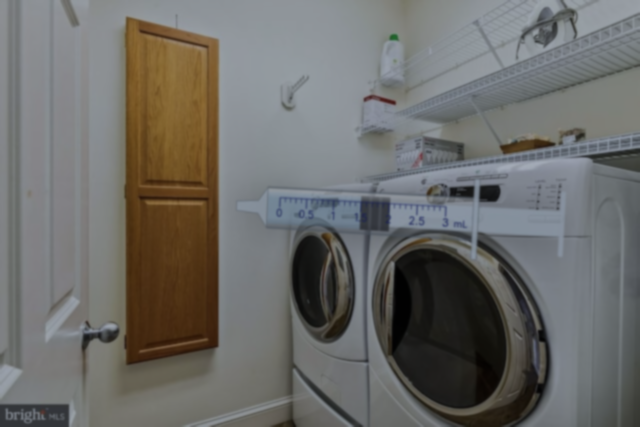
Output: 1.5 mL
